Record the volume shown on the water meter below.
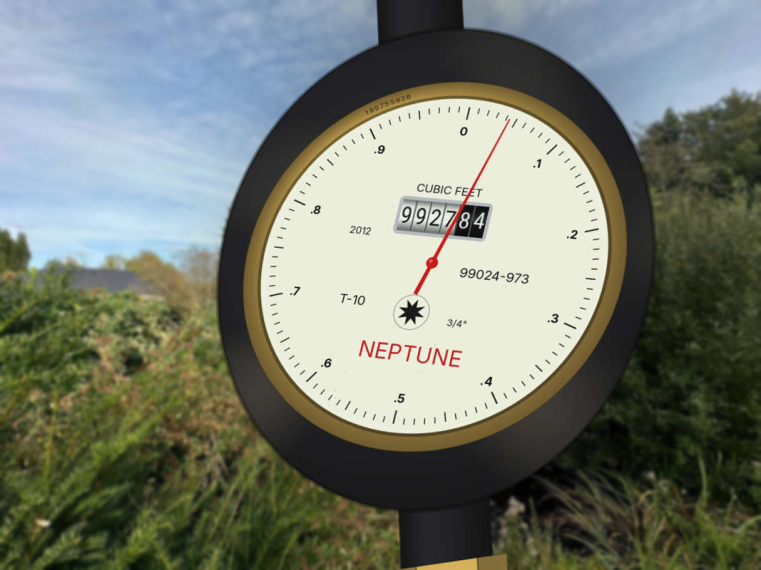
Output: 992784.04 ft³
